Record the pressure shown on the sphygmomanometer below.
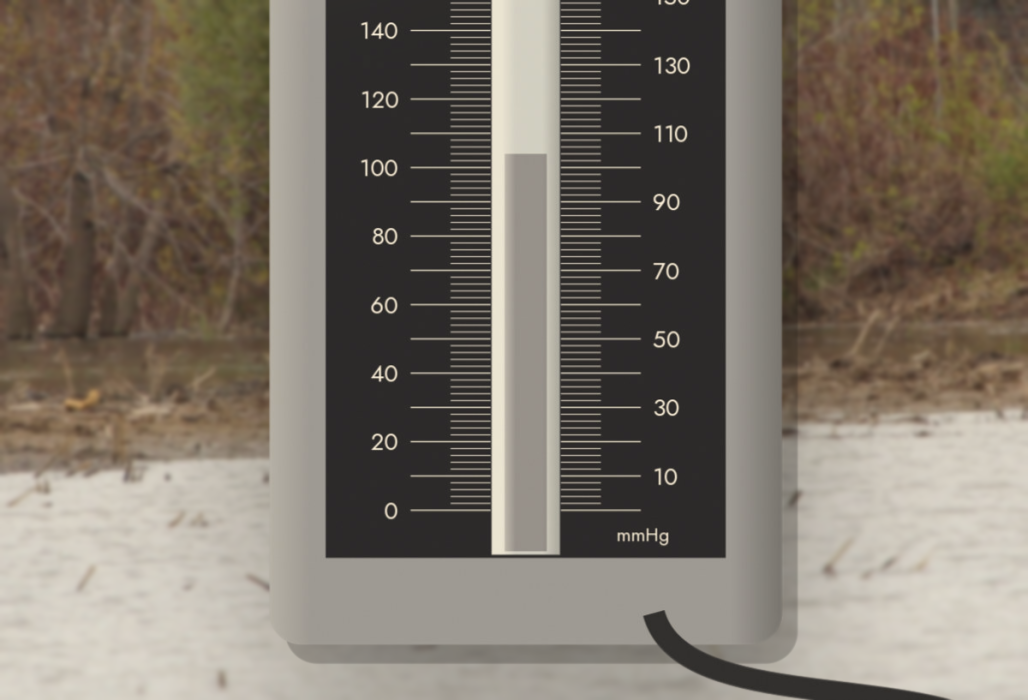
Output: 104 mmHg
